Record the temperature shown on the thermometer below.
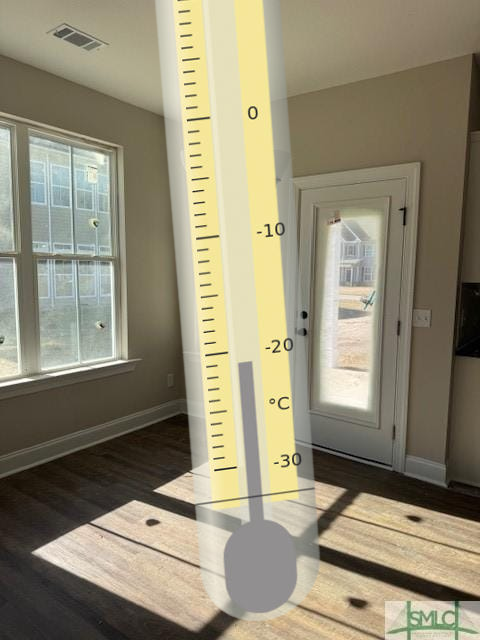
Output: -21 °C
